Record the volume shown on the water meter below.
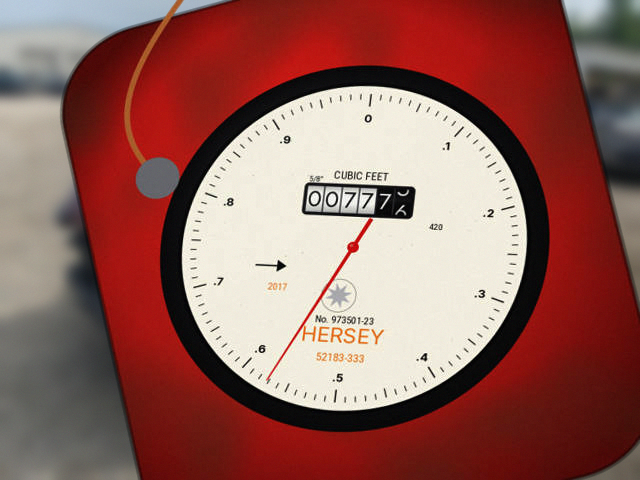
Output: 7775.57 ft³
